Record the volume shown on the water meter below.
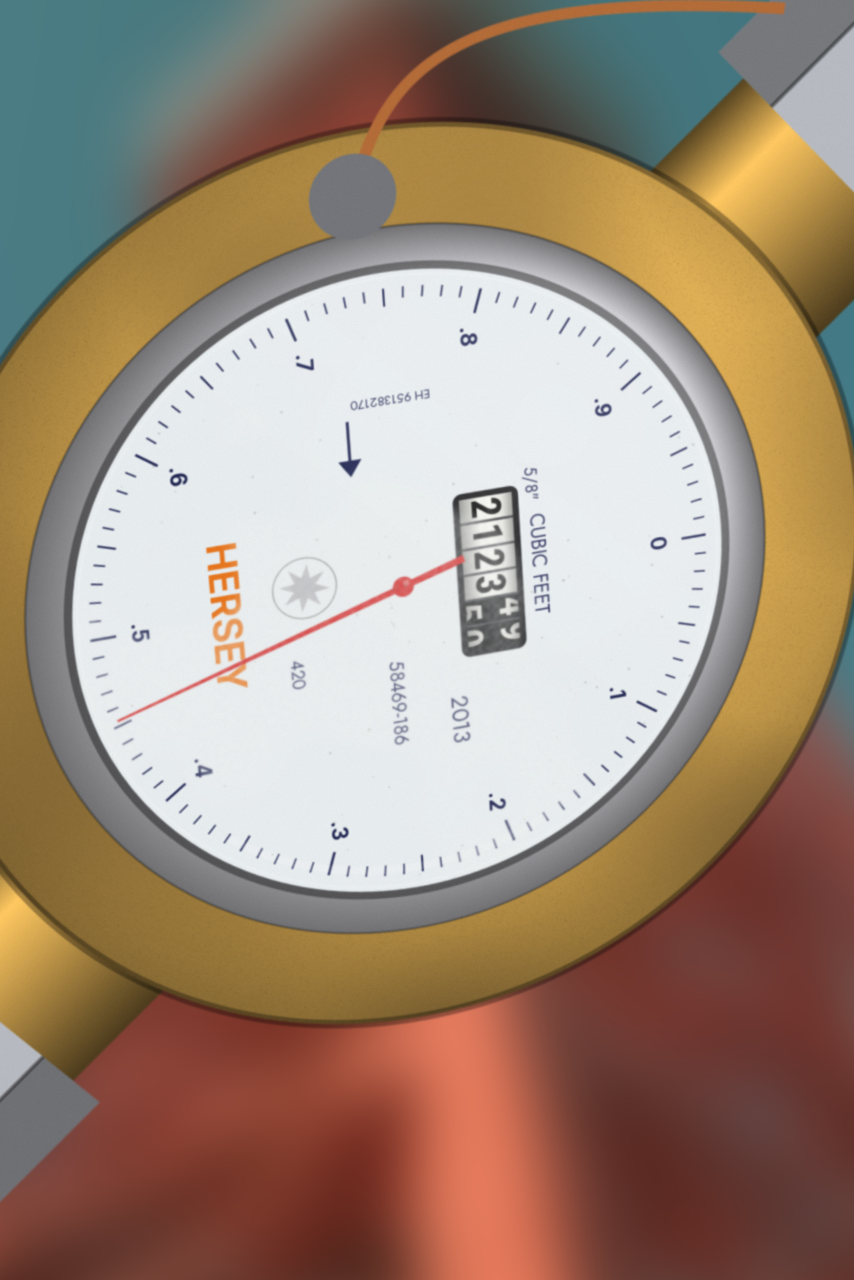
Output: 212349.45 ft³
